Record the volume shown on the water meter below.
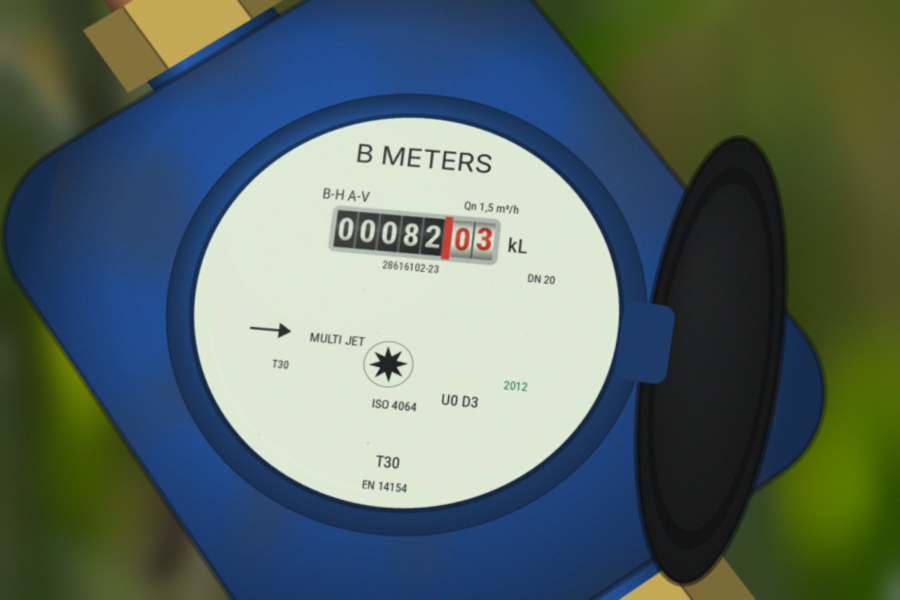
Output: 82.03 kL
